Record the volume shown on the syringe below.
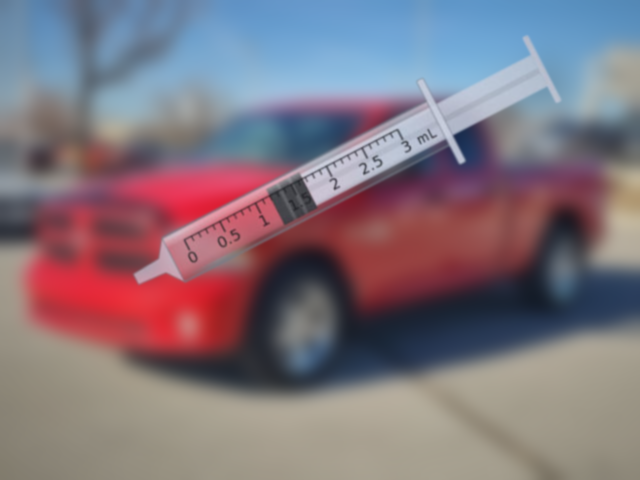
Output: 1.2 mL
